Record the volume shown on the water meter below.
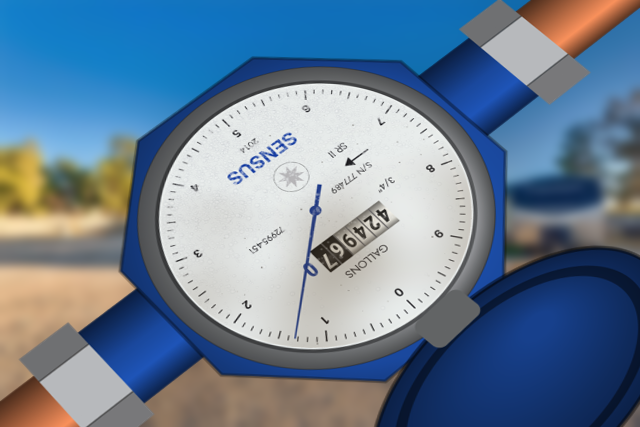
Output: 4249671.3 gal
